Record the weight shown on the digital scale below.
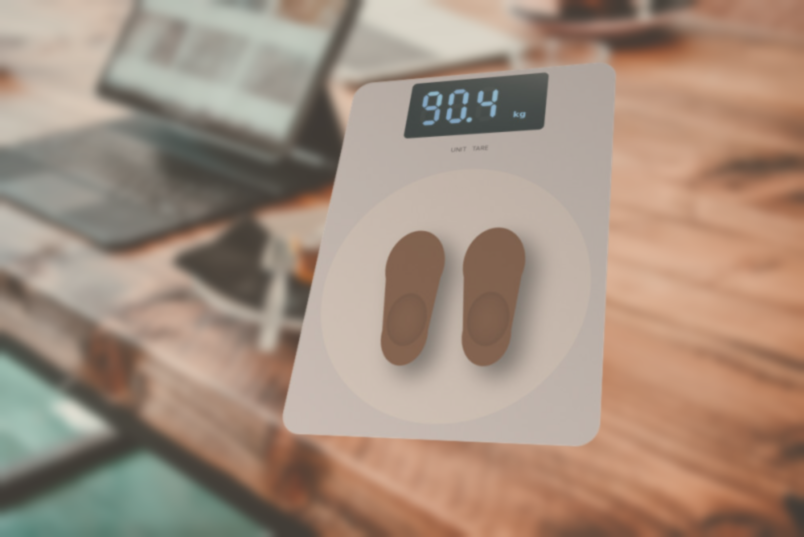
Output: 90.4 kg
